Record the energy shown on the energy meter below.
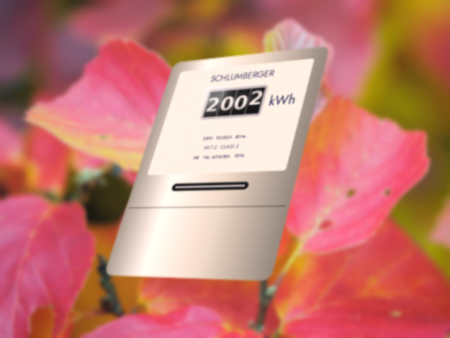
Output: 2002 kWh
